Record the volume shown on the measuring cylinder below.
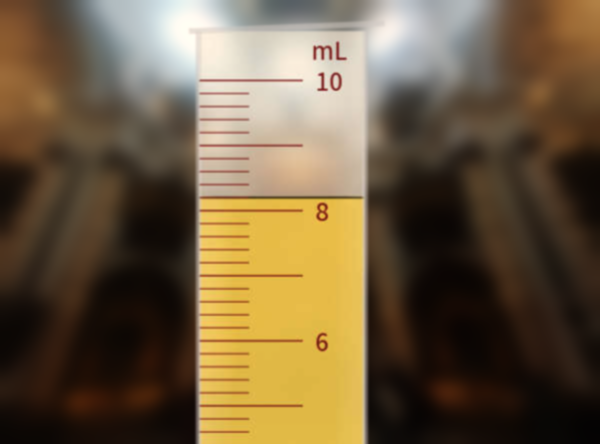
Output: 8.2 mL
